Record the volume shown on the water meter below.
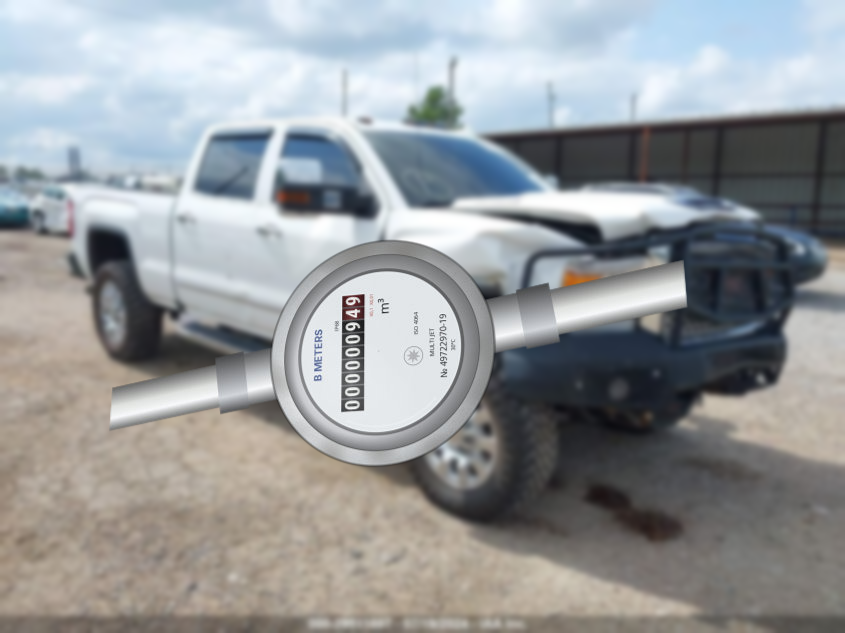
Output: 9.49 m³
